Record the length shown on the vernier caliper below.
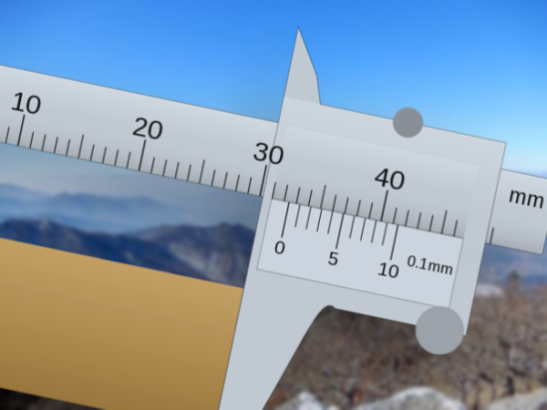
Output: 32.4 mm
